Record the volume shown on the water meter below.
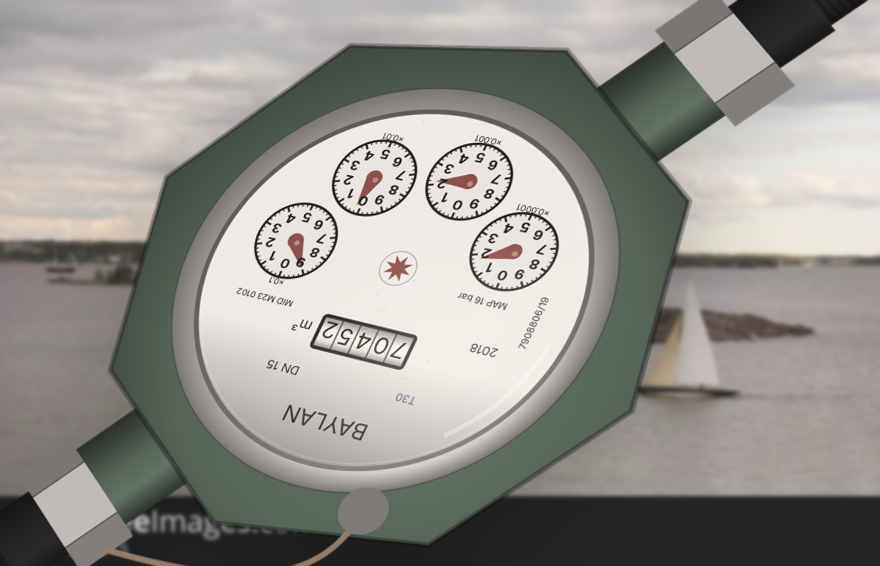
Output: 70451.9021 m³
